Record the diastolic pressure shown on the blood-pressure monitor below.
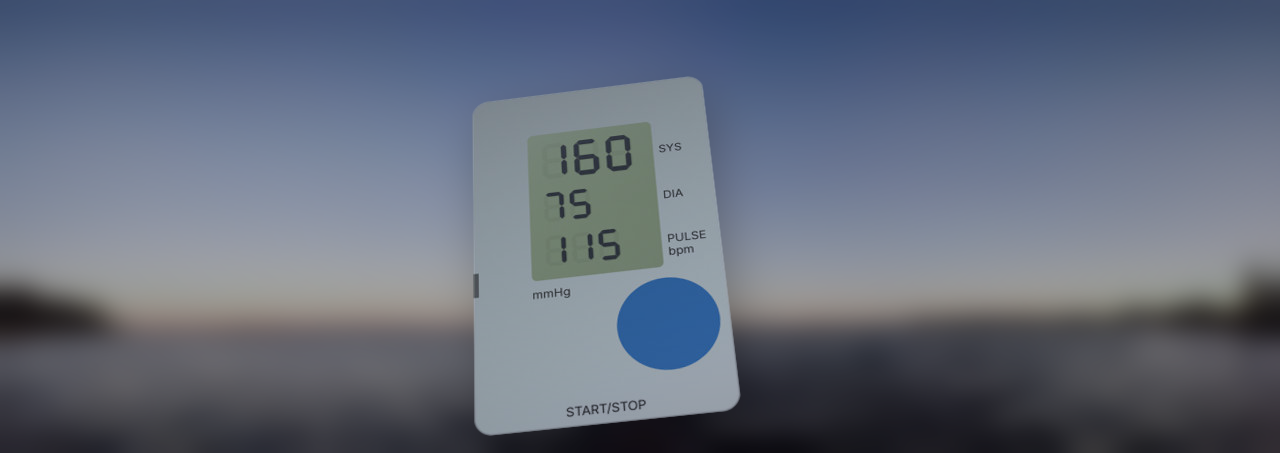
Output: 75 mmHg
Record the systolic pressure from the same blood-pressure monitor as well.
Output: 160 mmHg
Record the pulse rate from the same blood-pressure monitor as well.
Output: 115 bpm
